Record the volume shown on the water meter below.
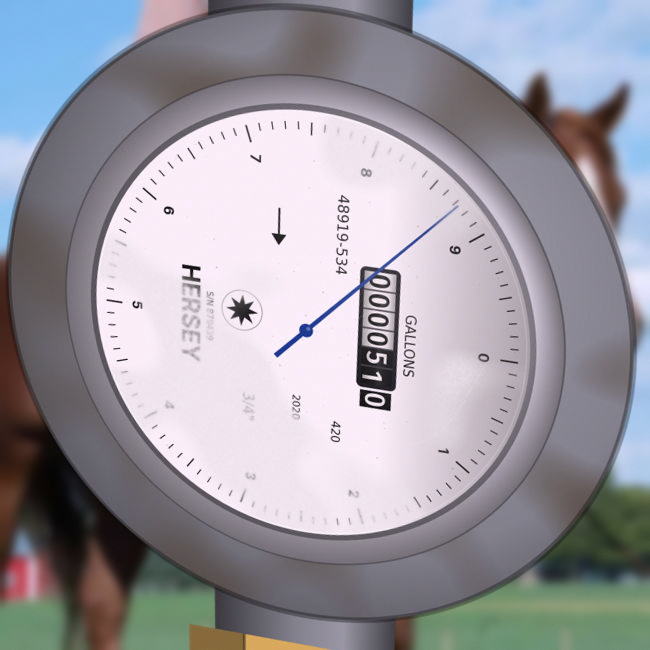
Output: 508.7 gal
